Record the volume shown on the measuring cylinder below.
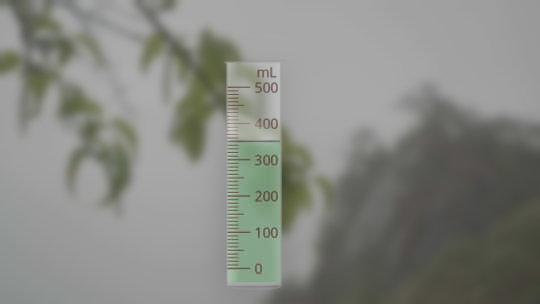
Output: 350 mL
